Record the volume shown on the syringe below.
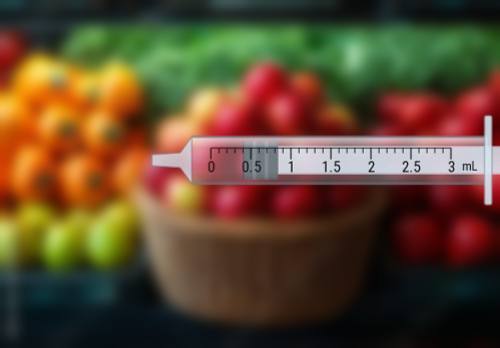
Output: 0.4 mL
